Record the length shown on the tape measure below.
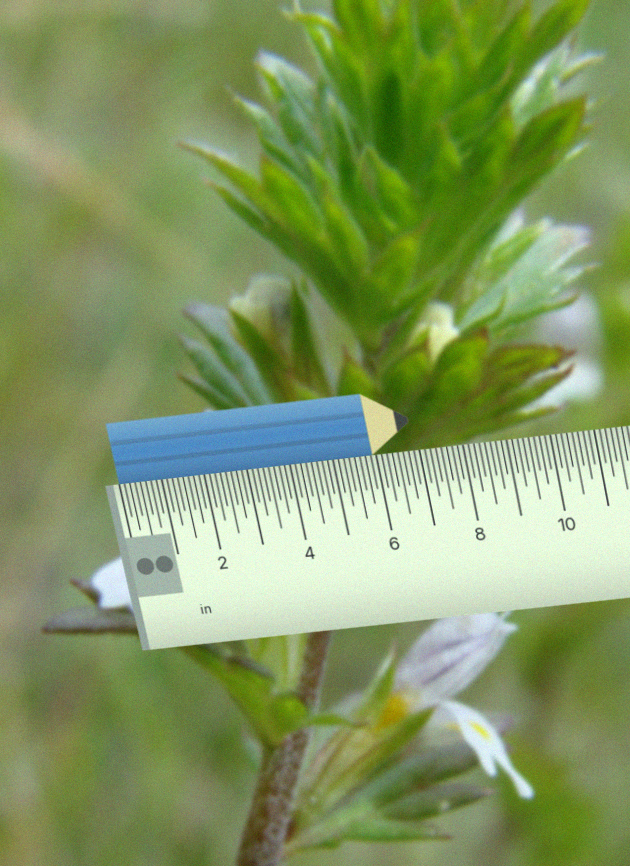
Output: 6.875 in
